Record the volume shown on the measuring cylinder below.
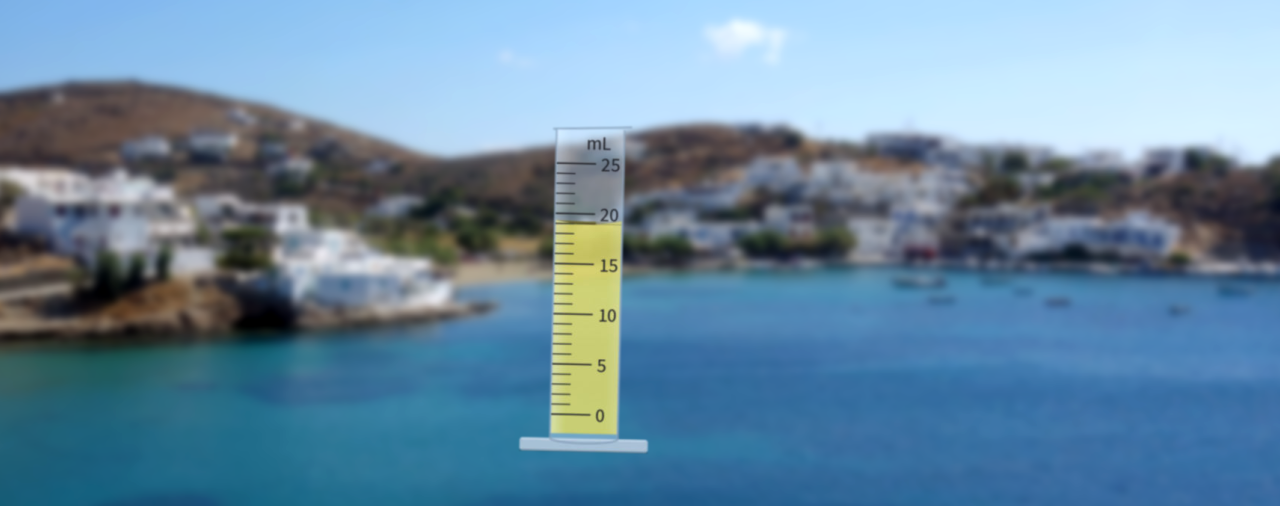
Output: 19 mL
